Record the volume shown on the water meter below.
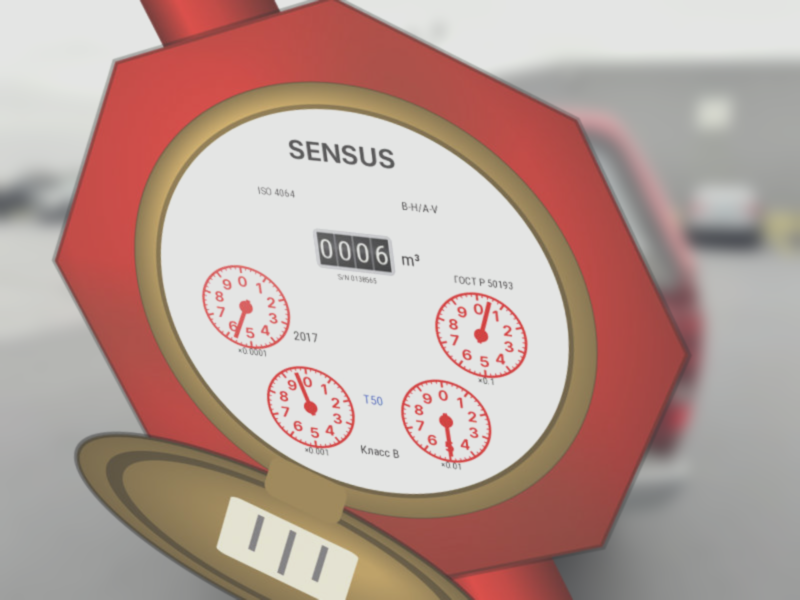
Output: 6.0495 m³
